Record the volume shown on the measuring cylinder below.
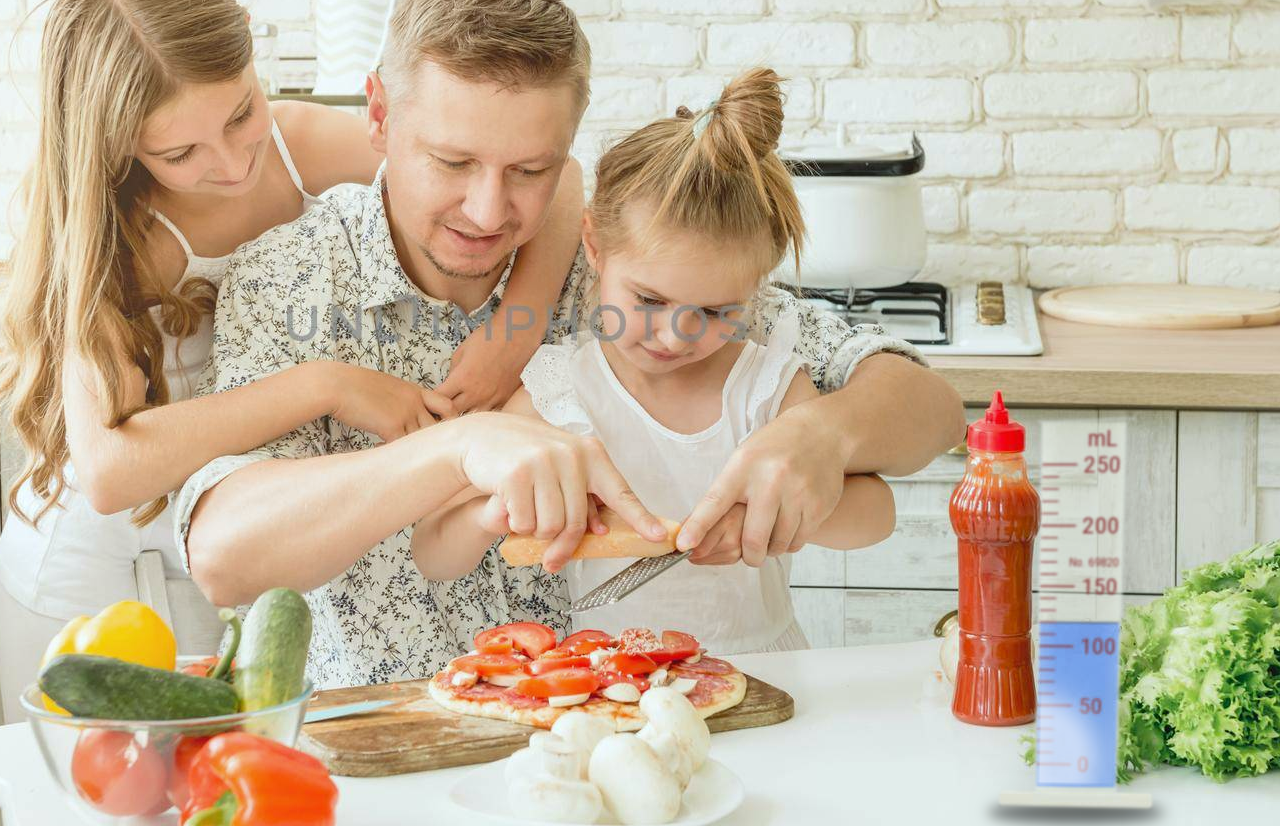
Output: 120 mL
